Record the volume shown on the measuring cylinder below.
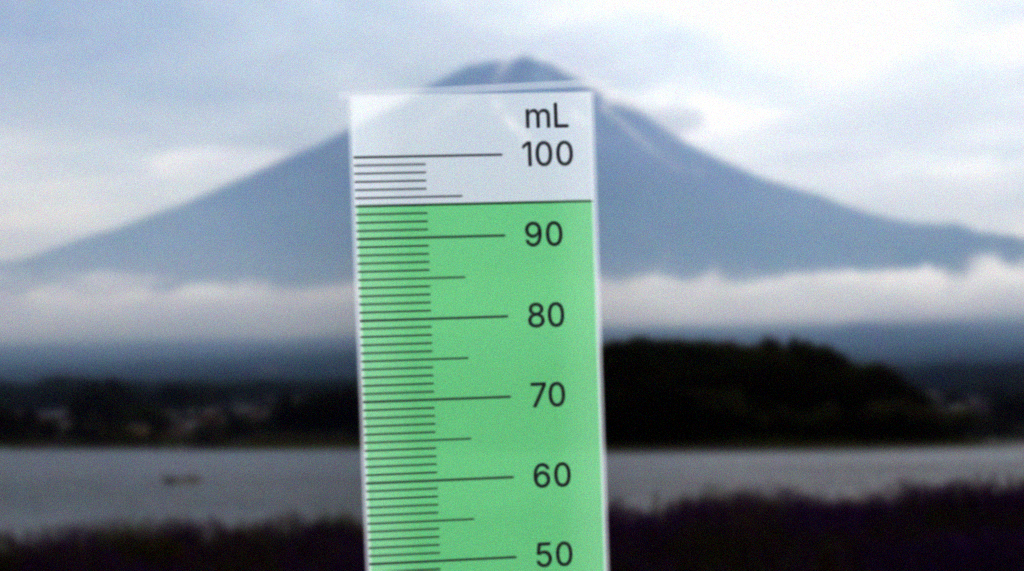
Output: 94 mL
